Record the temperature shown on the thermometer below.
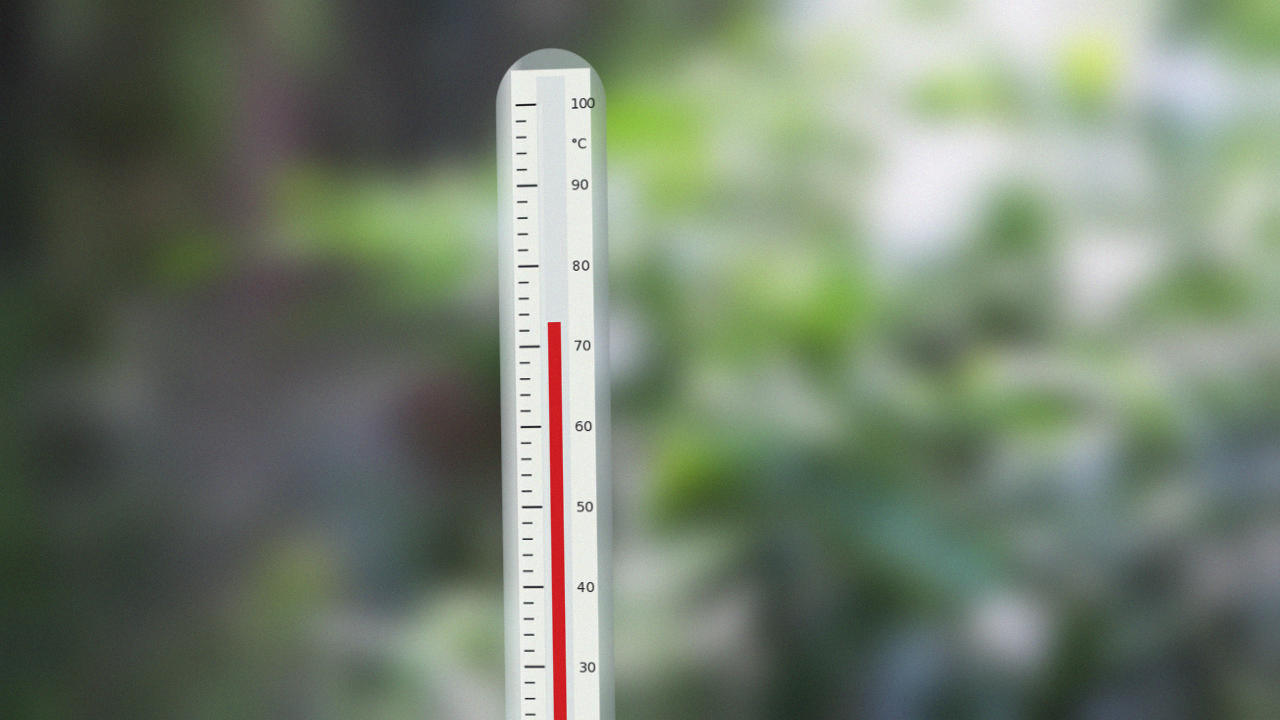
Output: 73 °C
